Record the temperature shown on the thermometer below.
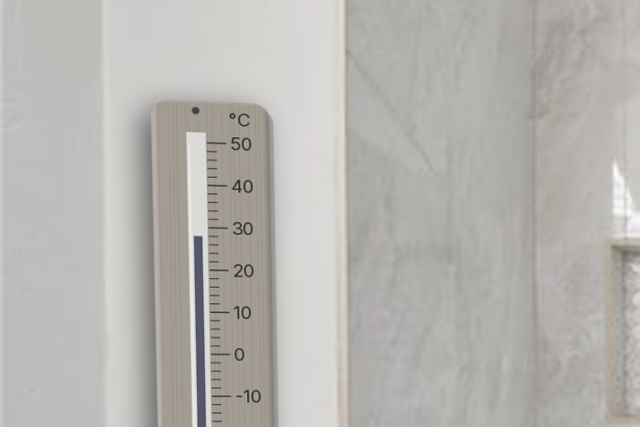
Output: 28 °C
